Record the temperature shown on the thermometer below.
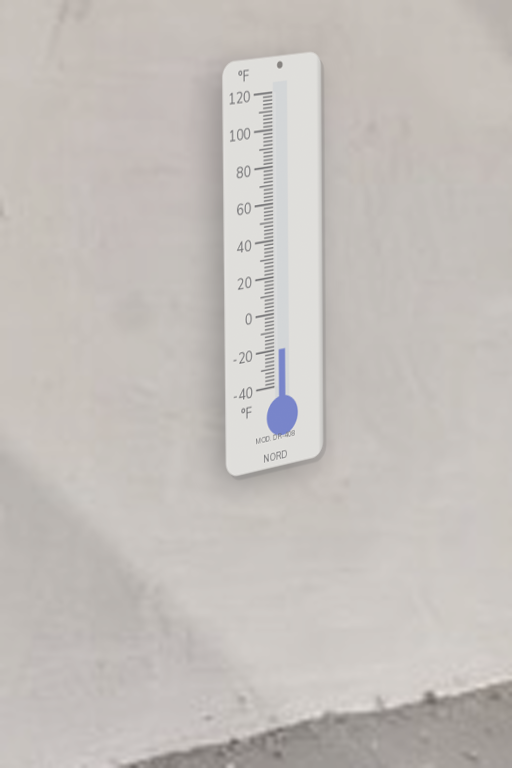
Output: -20 °F
